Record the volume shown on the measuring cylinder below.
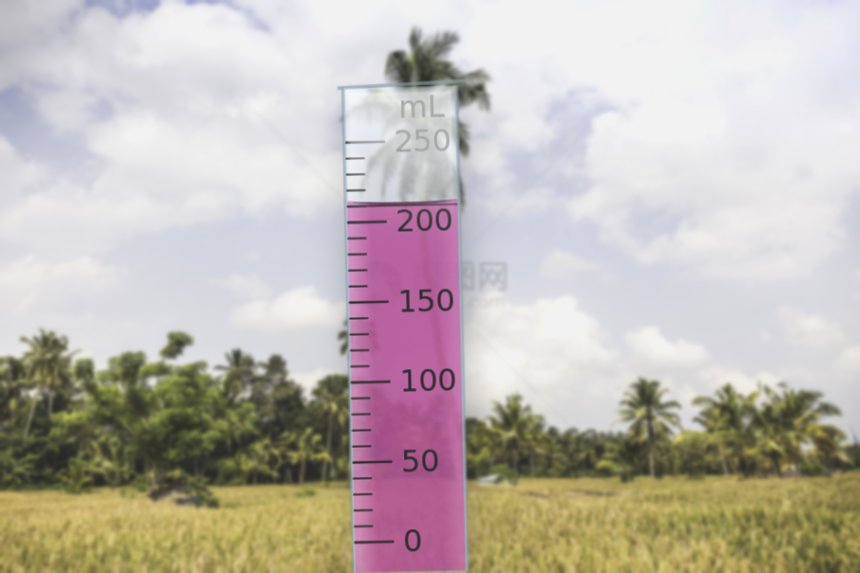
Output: 210 mL
